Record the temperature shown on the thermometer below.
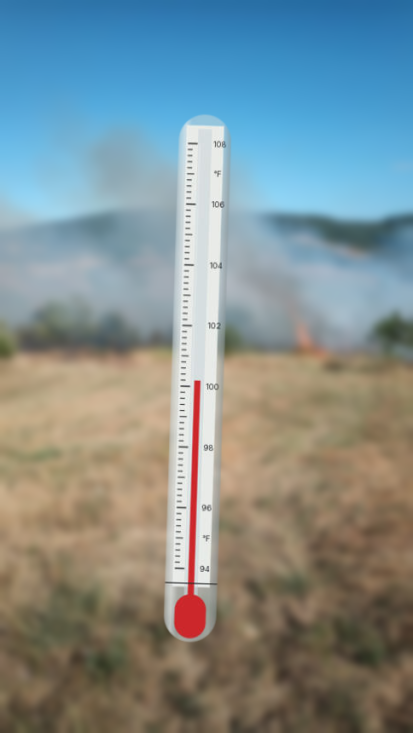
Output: 100.2 °F
